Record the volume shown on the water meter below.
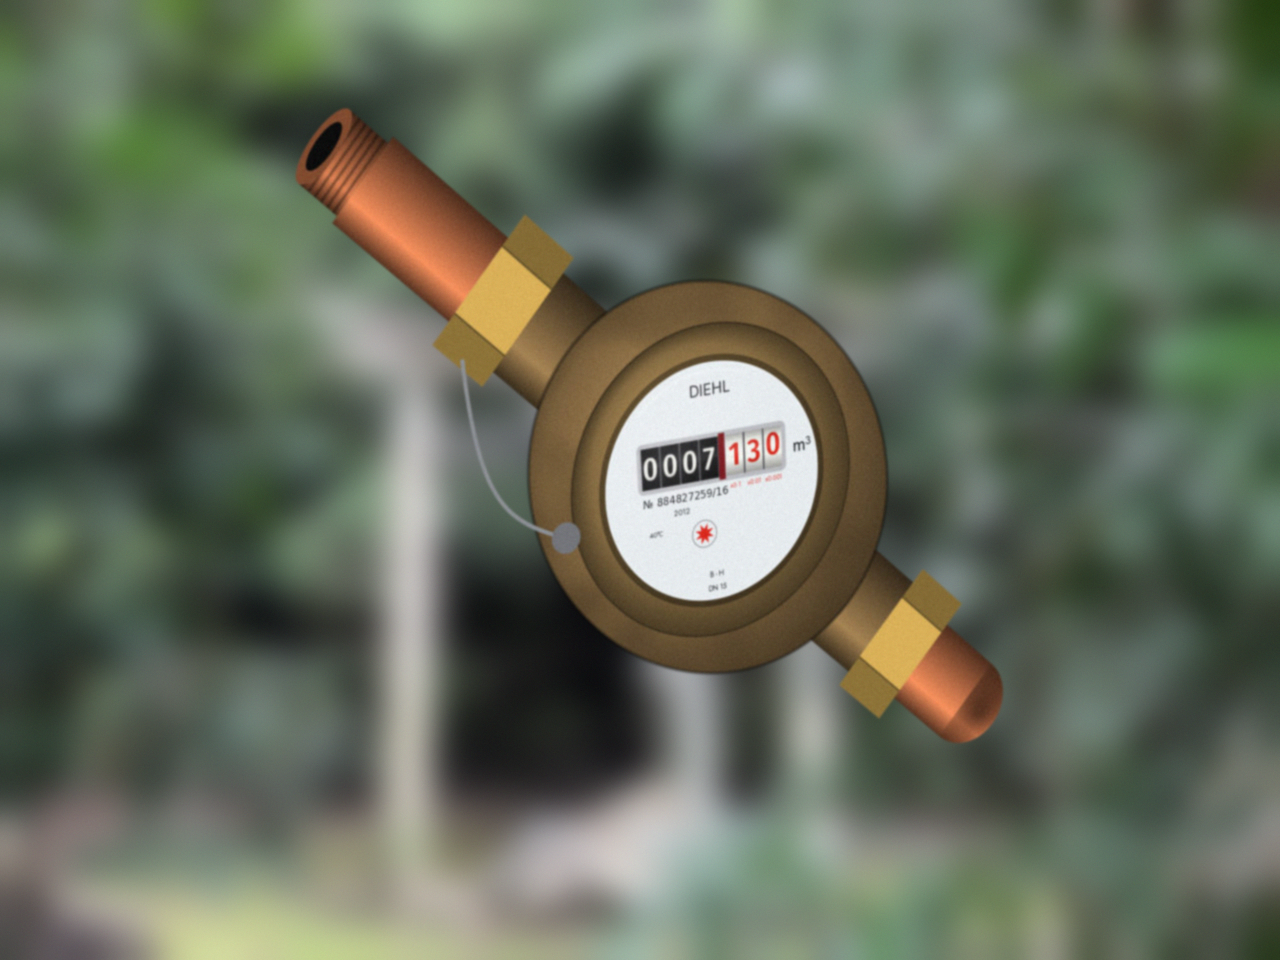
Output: 7.130 m³
